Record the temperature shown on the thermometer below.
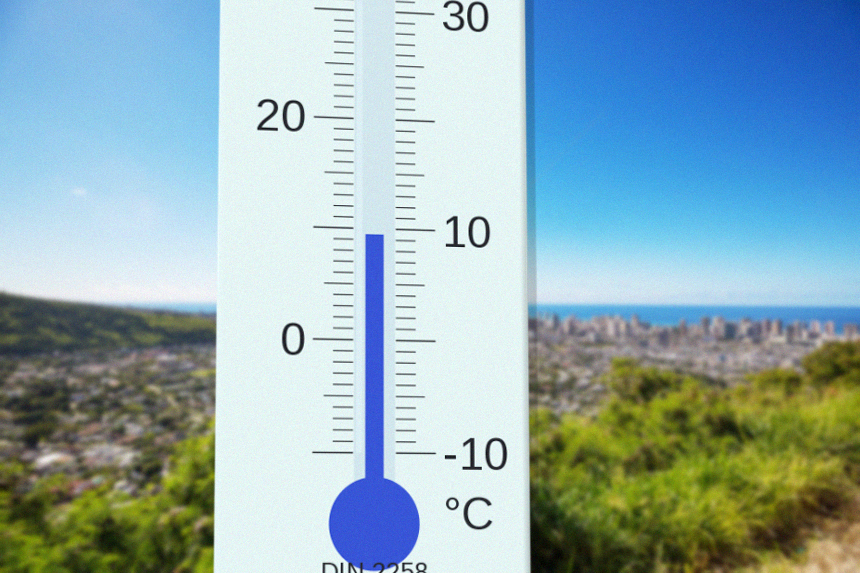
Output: 9.5 °C
